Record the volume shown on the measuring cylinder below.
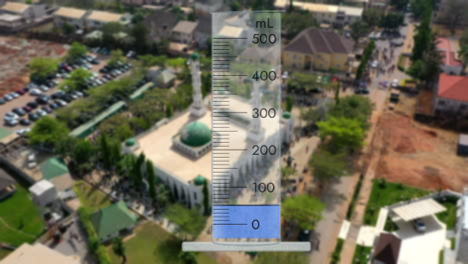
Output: 50 mL
